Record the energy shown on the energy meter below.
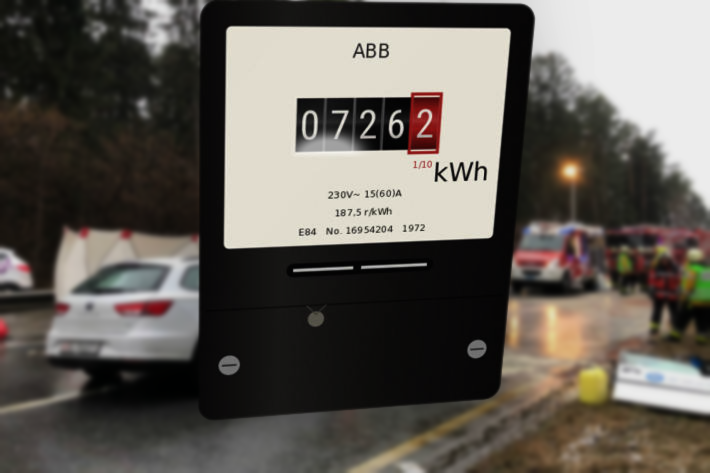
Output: 726.2 kWh
